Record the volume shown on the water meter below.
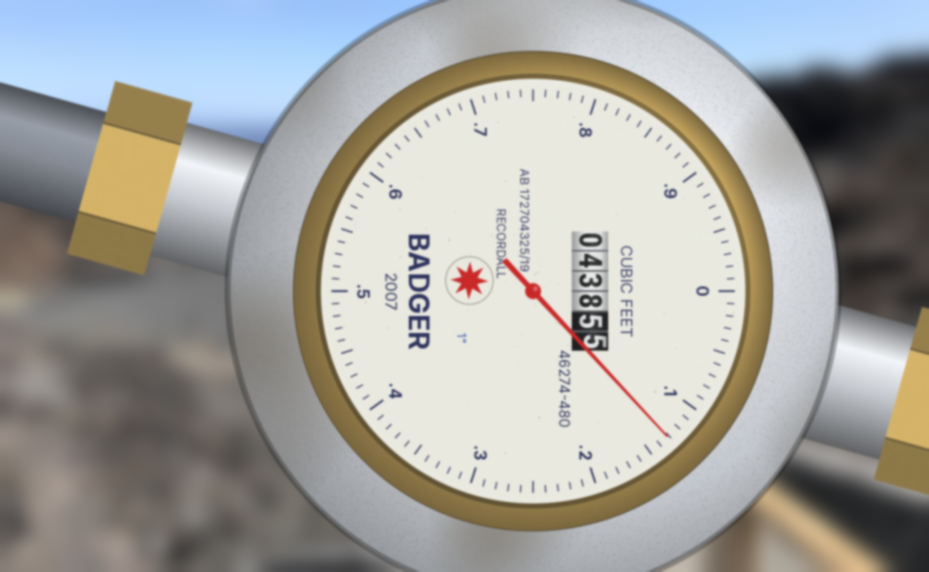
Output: 43855.13 ft³
